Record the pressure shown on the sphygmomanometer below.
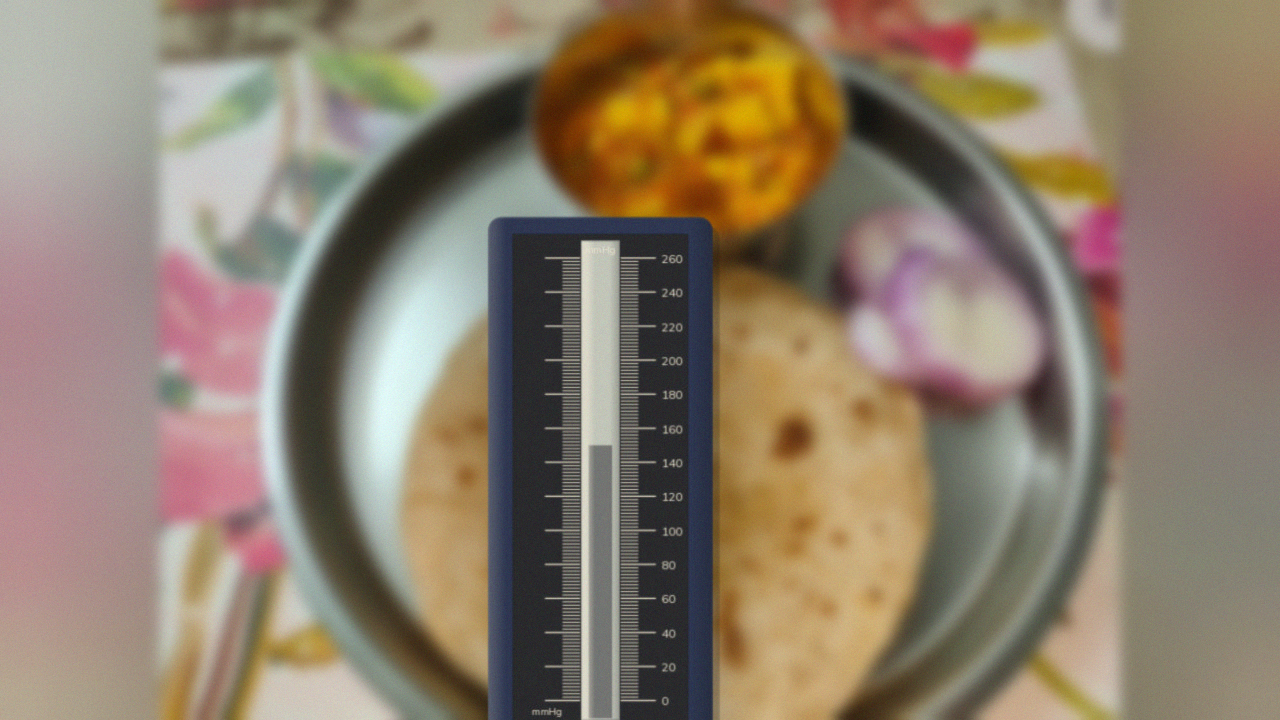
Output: 150 mmHg
